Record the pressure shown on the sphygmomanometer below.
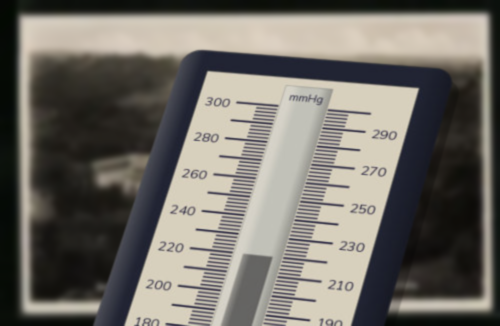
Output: 220 mmHg
